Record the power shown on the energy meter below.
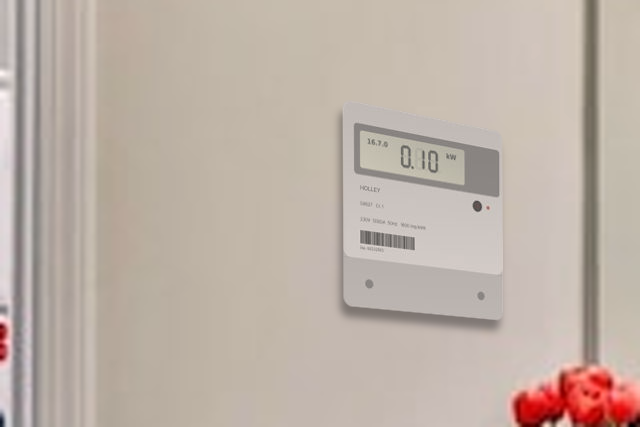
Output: 0.10 kW
